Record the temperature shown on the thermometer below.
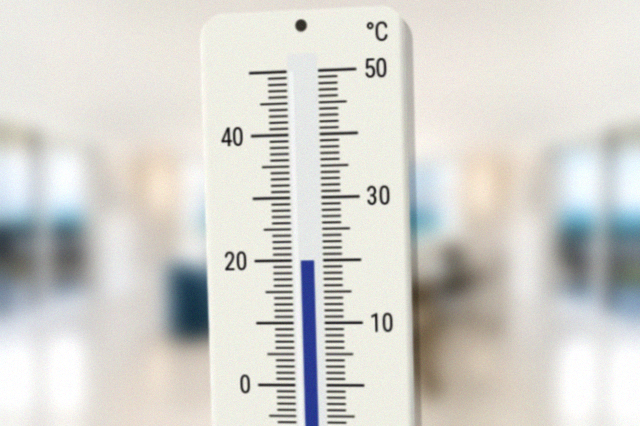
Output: 20 °C
